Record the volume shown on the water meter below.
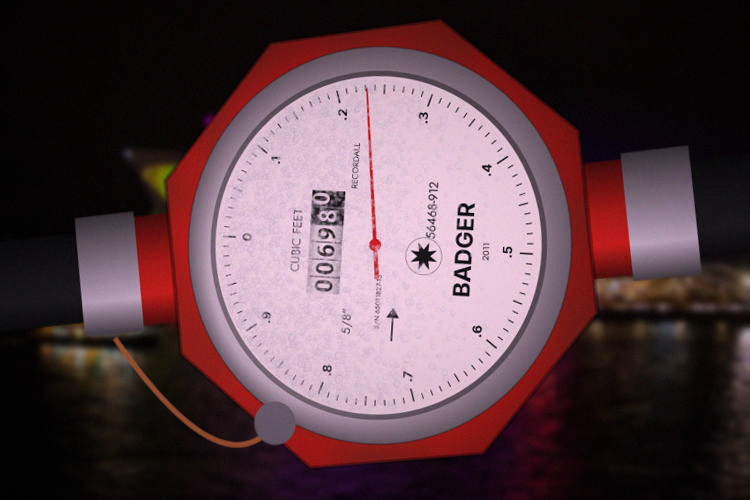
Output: 6980.23 ft³
